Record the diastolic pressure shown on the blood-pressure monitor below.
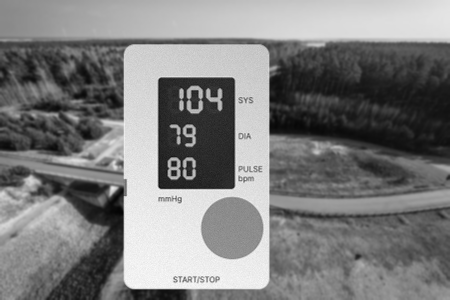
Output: 79 mmHg
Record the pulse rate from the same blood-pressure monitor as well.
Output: 80 bpm
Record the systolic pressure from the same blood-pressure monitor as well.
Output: 104 mmHg
